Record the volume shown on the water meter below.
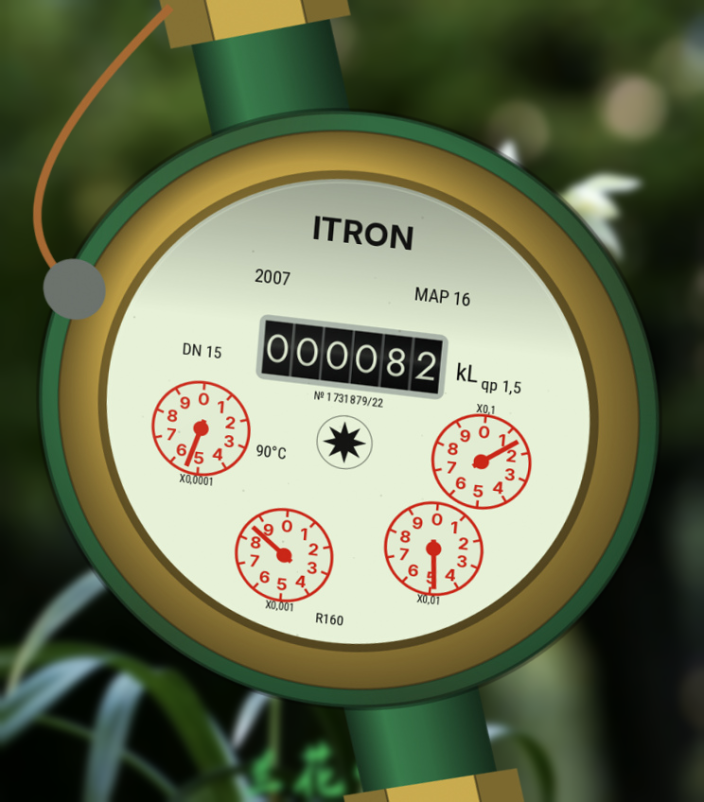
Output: 82.1485 kL
